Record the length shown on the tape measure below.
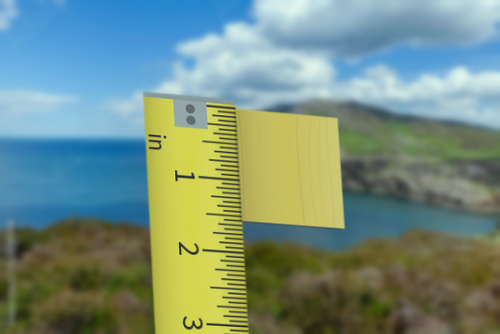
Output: 1.5625 in
